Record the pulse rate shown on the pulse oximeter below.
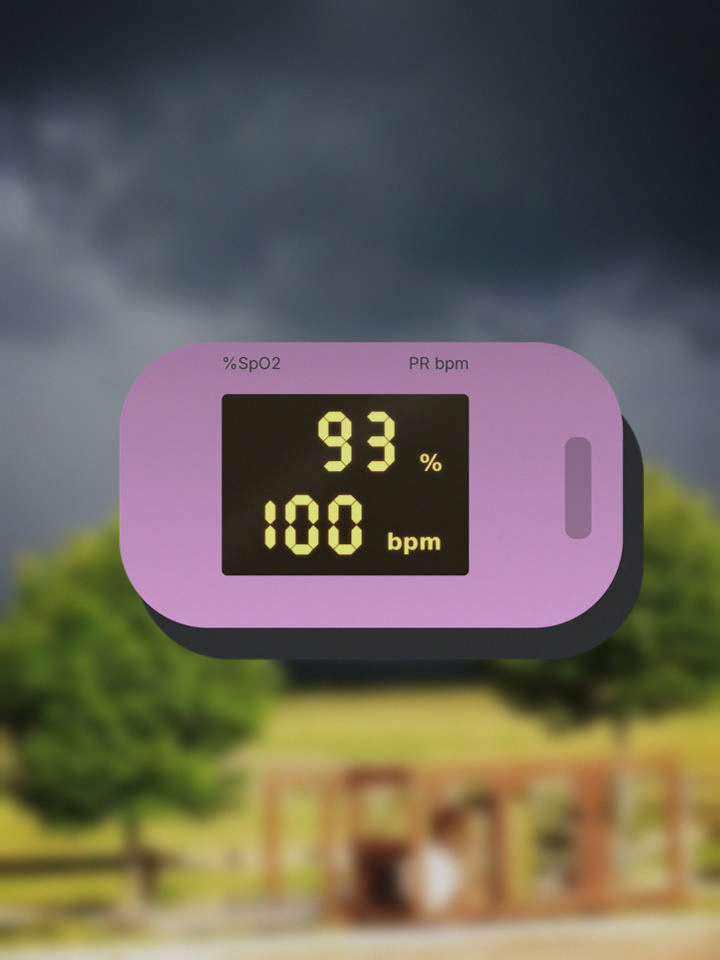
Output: 100 bpm
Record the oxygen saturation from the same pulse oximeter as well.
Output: 93 %
